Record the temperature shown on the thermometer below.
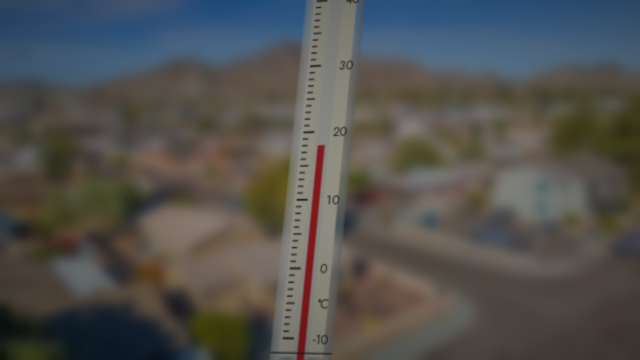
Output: 18 °C
